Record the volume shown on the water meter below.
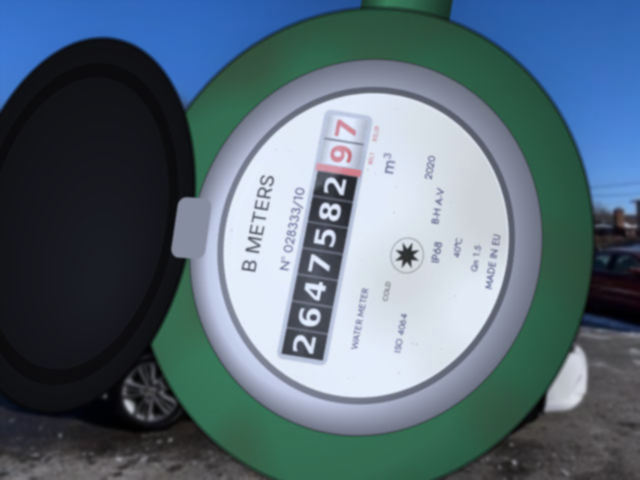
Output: 2647582.97 m³
